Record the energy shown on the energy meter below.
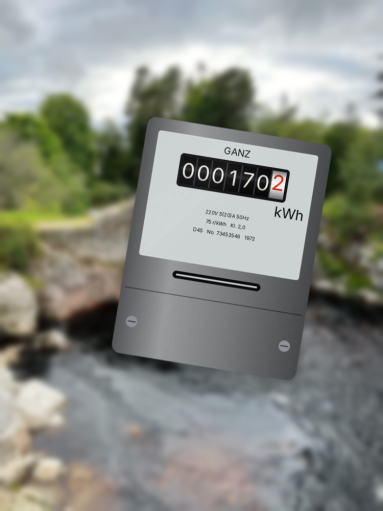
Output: 170.2 kWh
